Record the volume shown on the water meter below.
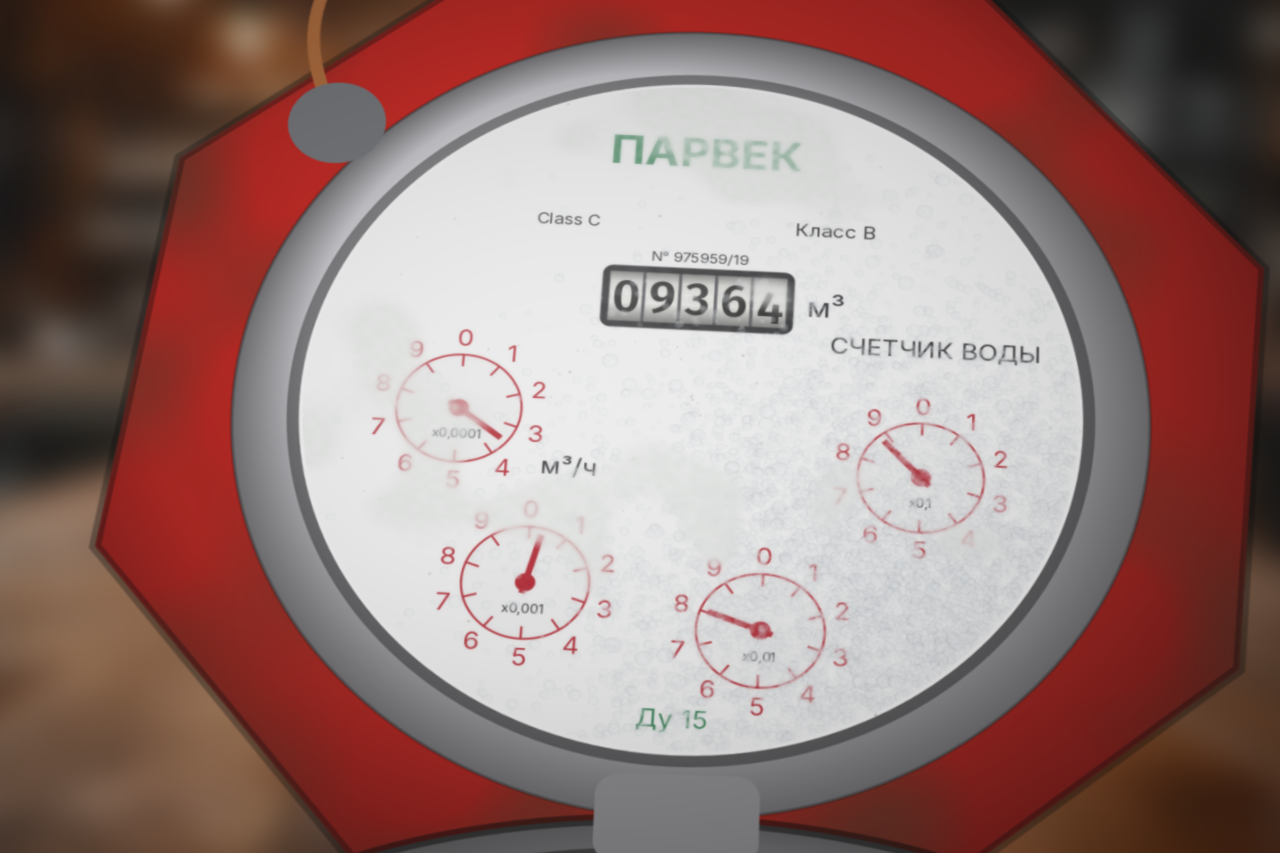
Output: 9363.8803 m³
